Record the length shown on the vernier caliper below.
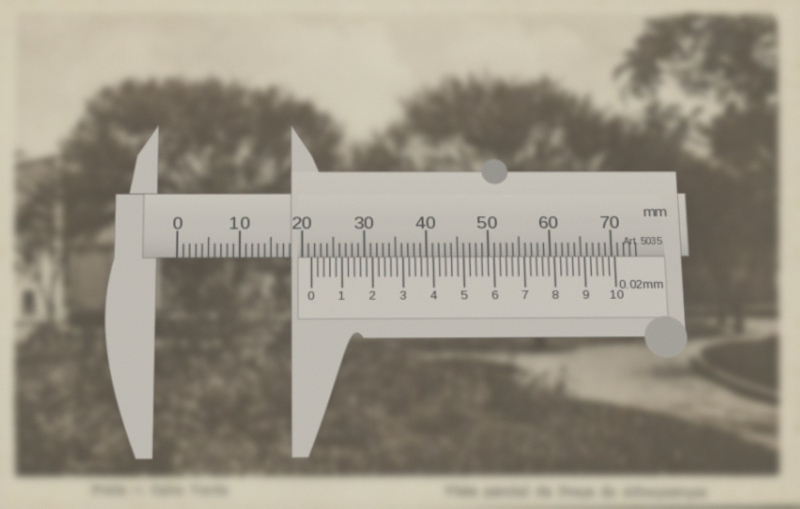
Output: 21.5 mm
